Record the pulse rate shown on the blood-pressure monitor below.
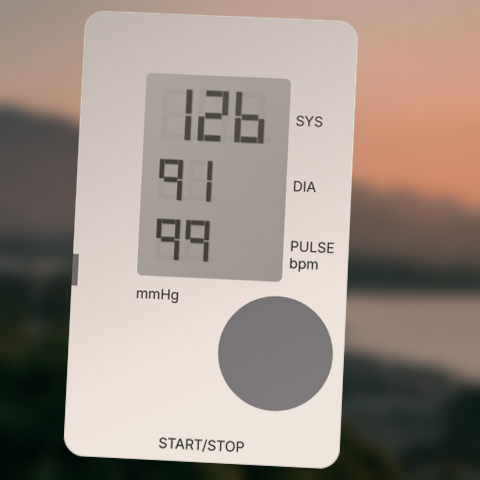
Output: 99 bpm
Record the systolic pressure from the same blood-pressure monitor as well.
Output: 126 mmHg
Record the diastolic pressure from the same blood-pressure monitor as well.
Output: 91 mmHg
